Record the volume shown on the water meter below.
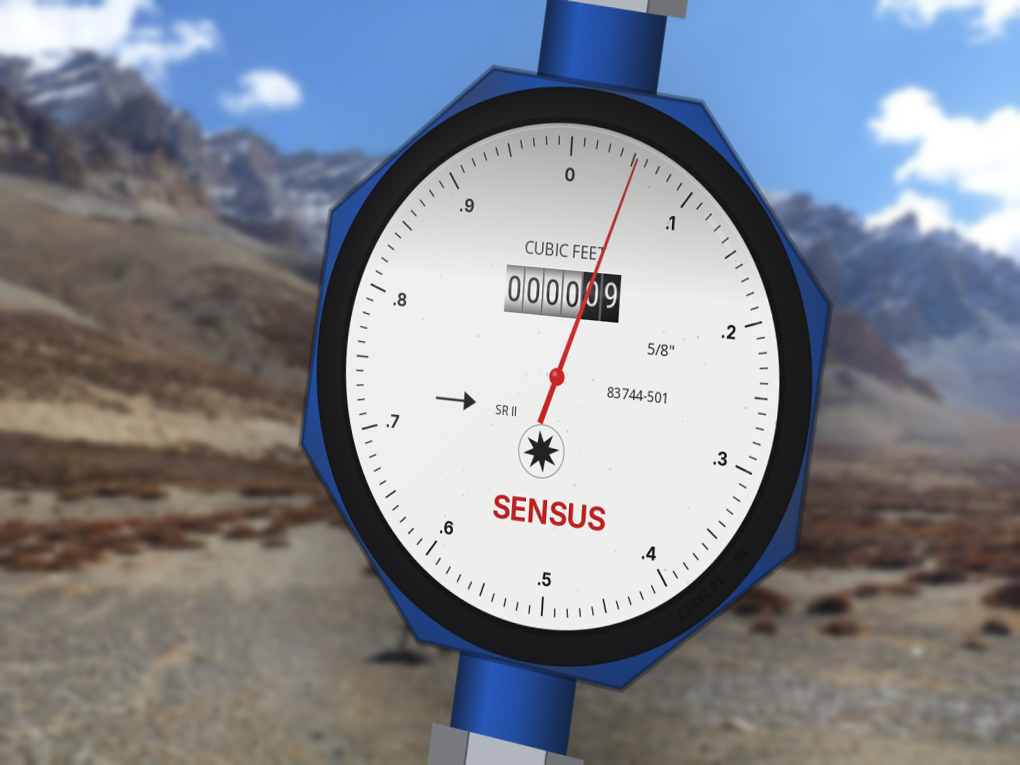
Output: 9.05 ft³
